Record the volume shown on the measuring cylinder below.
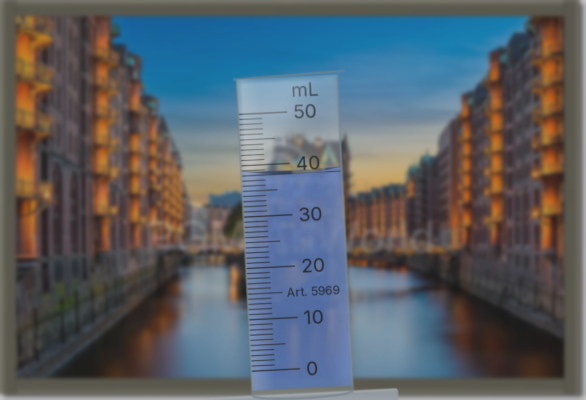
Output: 38 mL
